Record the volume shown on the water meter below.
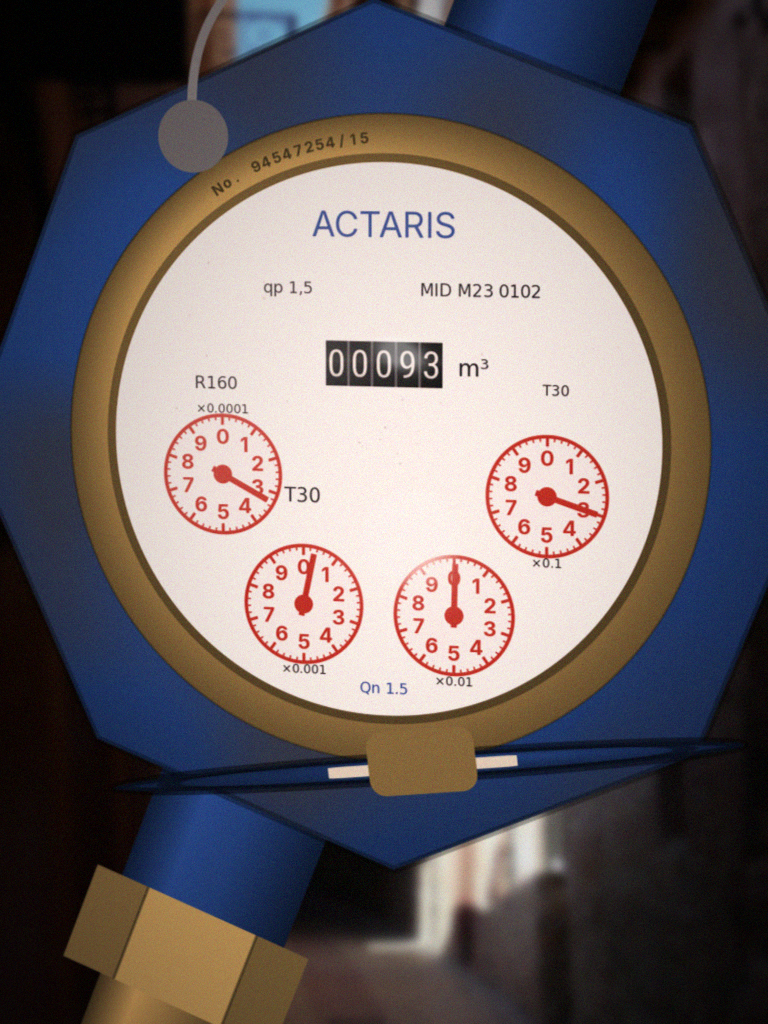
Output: 93.3003 m³
